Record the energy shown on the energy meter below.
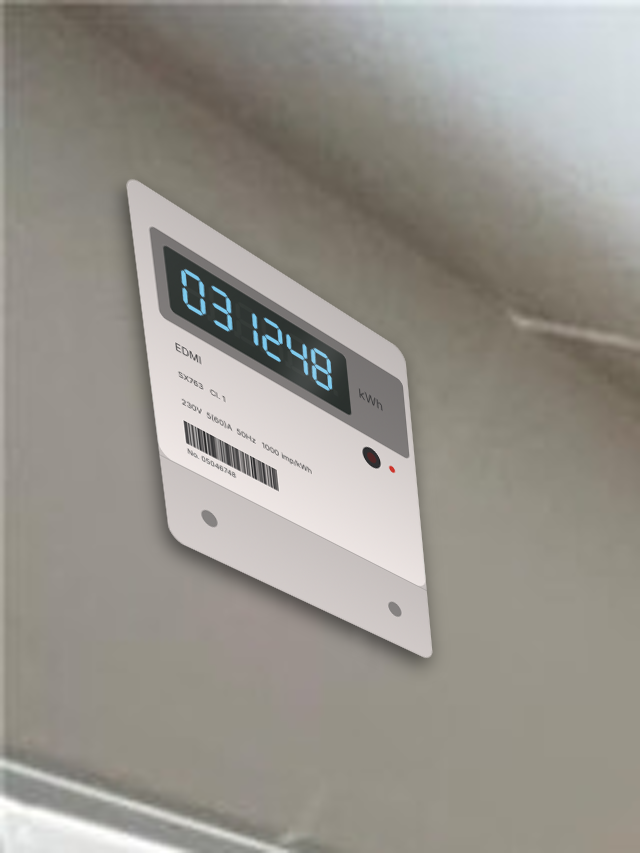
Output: 31248 kWh
